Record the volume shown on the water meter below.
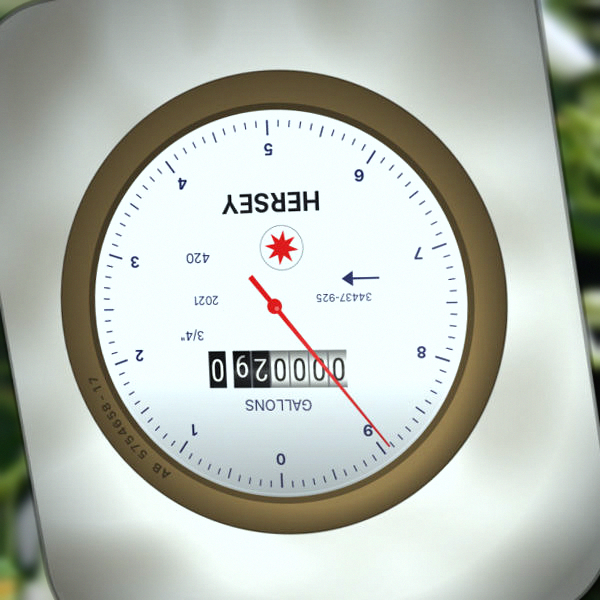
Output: 288.9 gal
